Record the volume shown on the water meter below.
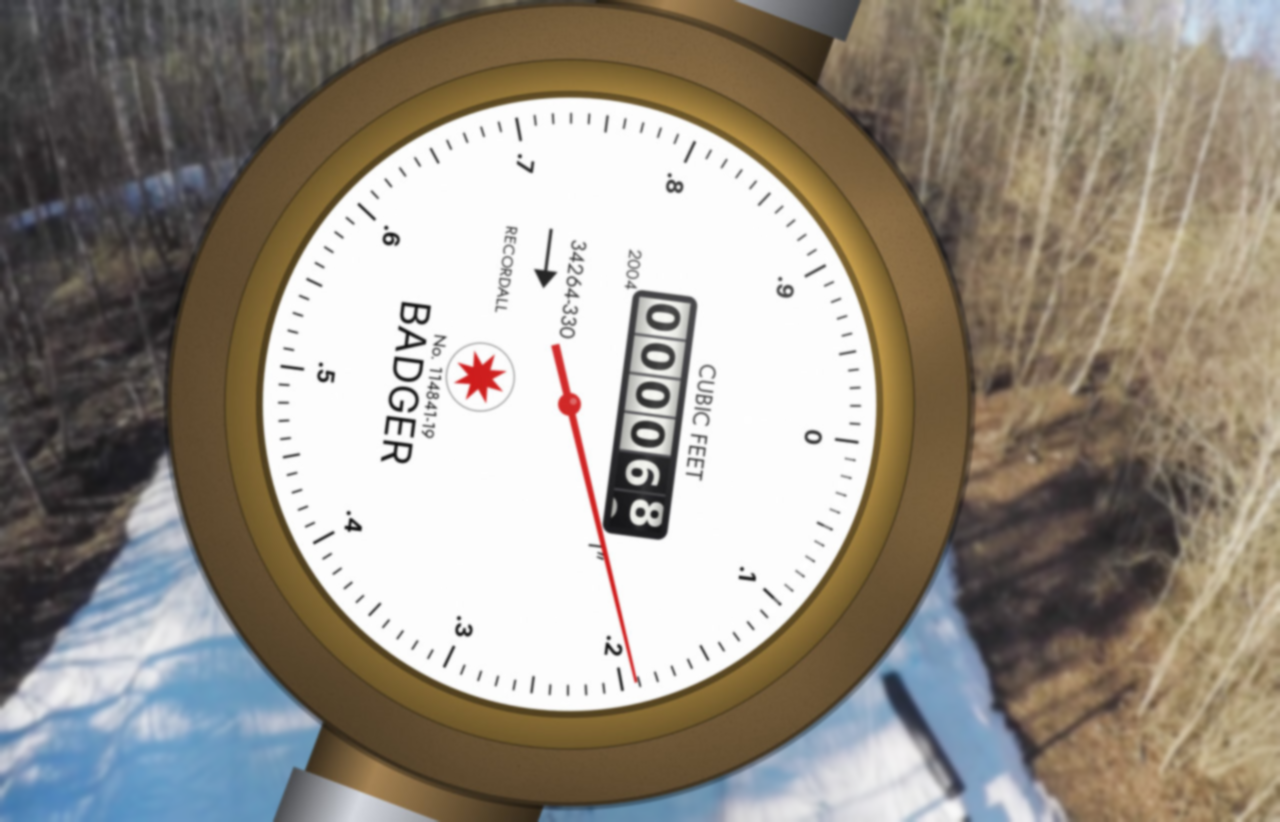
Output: 68.19 ft³
